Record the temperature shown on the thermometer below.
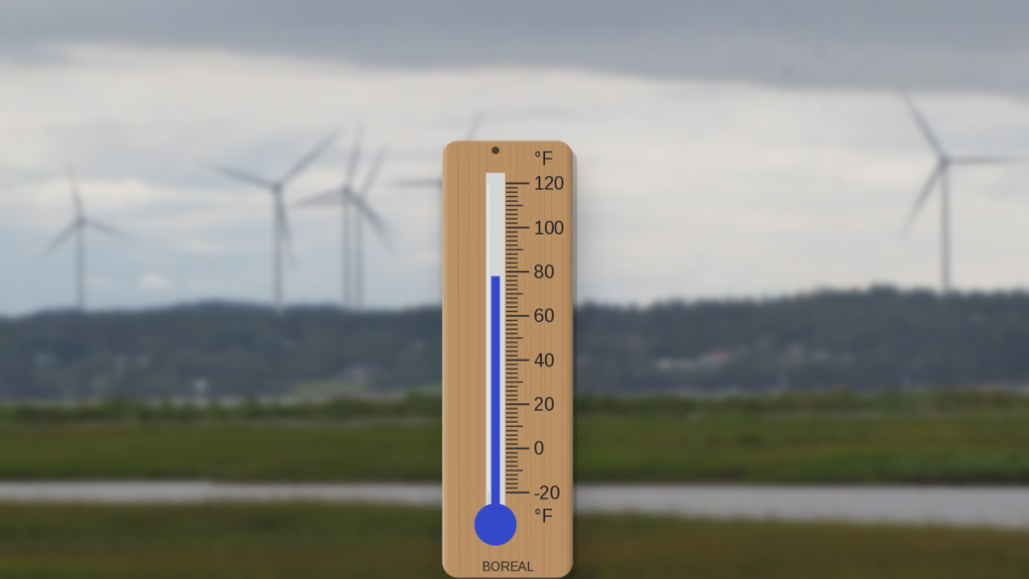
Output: 78 °F
